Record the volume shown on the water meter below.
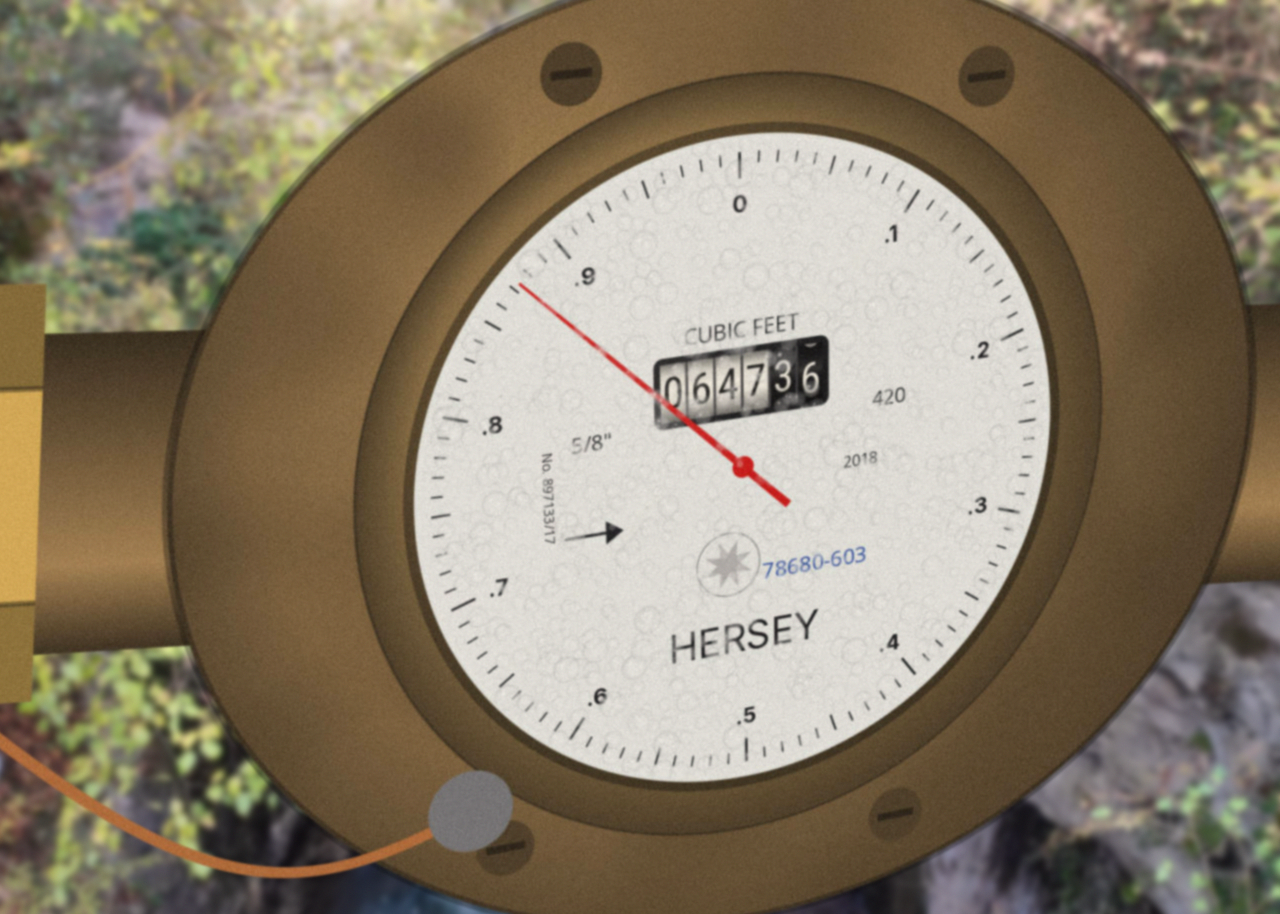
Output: 64735.87 ft³
